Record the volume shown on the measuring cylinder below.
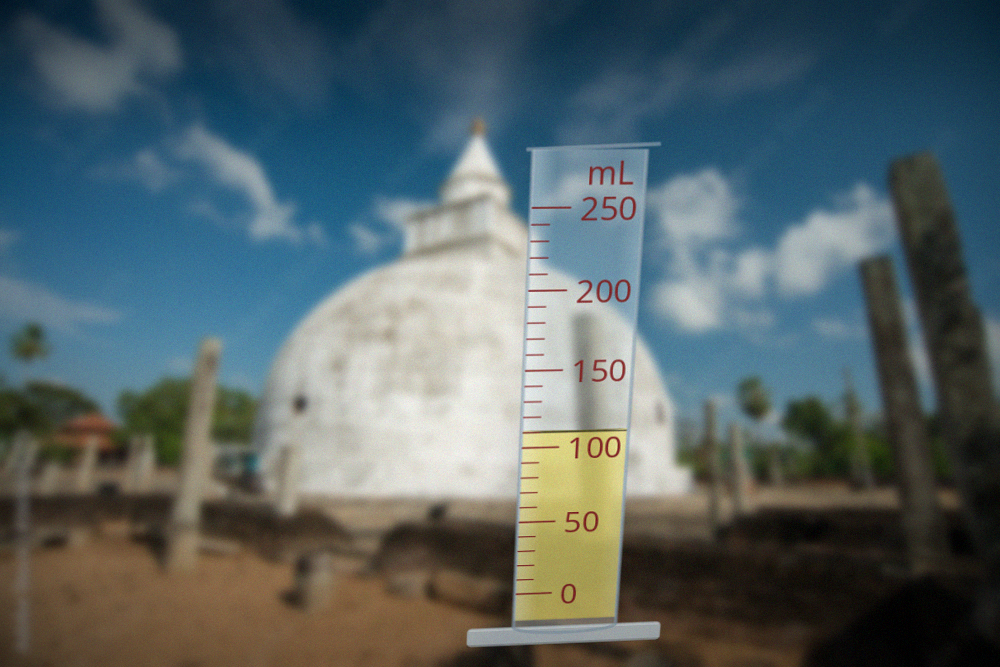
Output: 110 mL
